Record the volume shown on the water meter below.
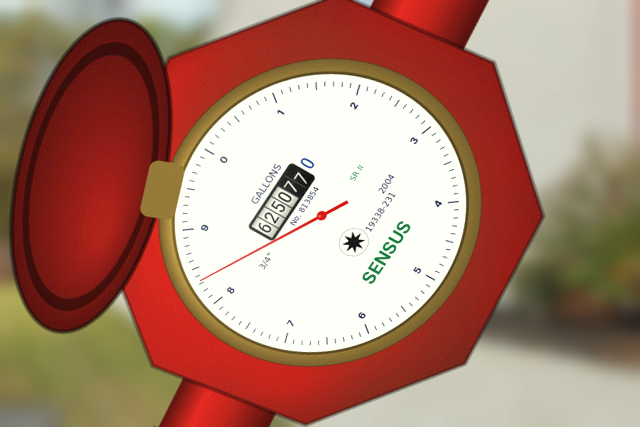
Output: 6250768.3 gal
